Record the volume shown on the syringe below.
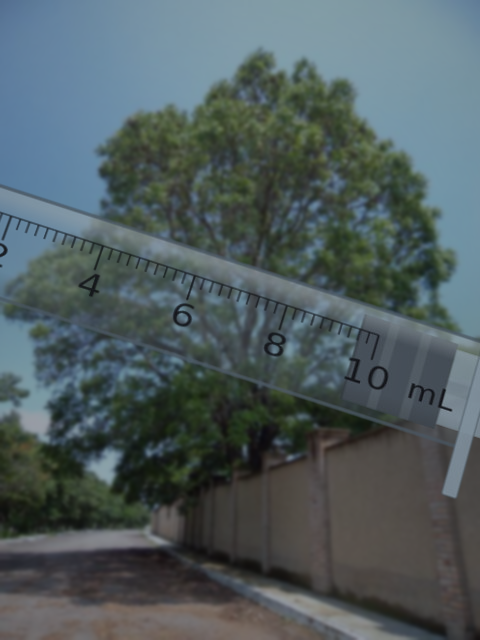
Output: 9.6 mL
